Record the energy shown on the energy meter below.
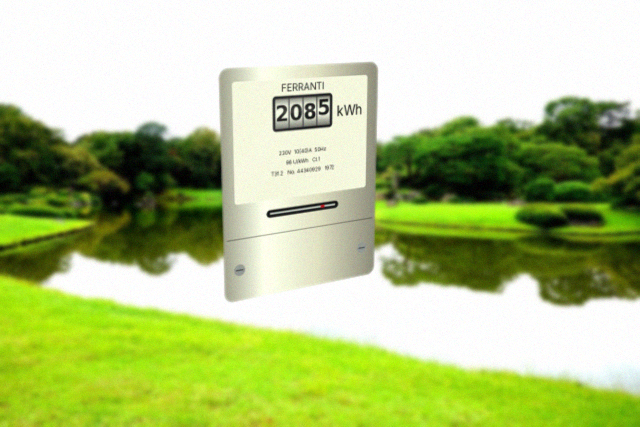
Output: 2085 kWh
